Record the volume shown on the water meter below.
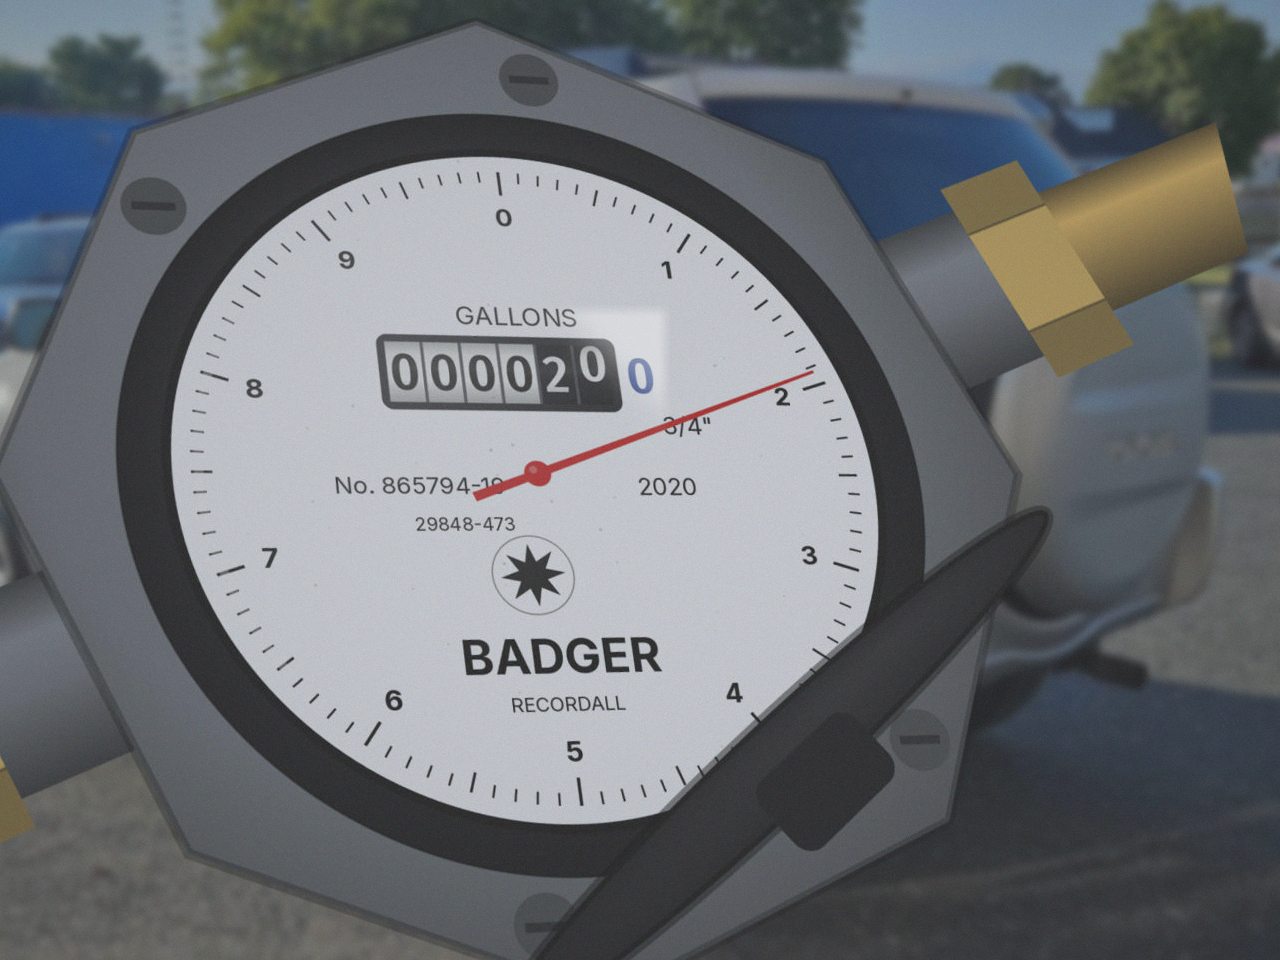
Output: 201.9 gal
